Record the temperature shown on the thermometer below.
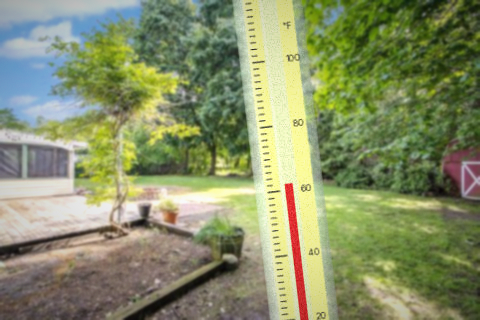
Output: 62 °F
